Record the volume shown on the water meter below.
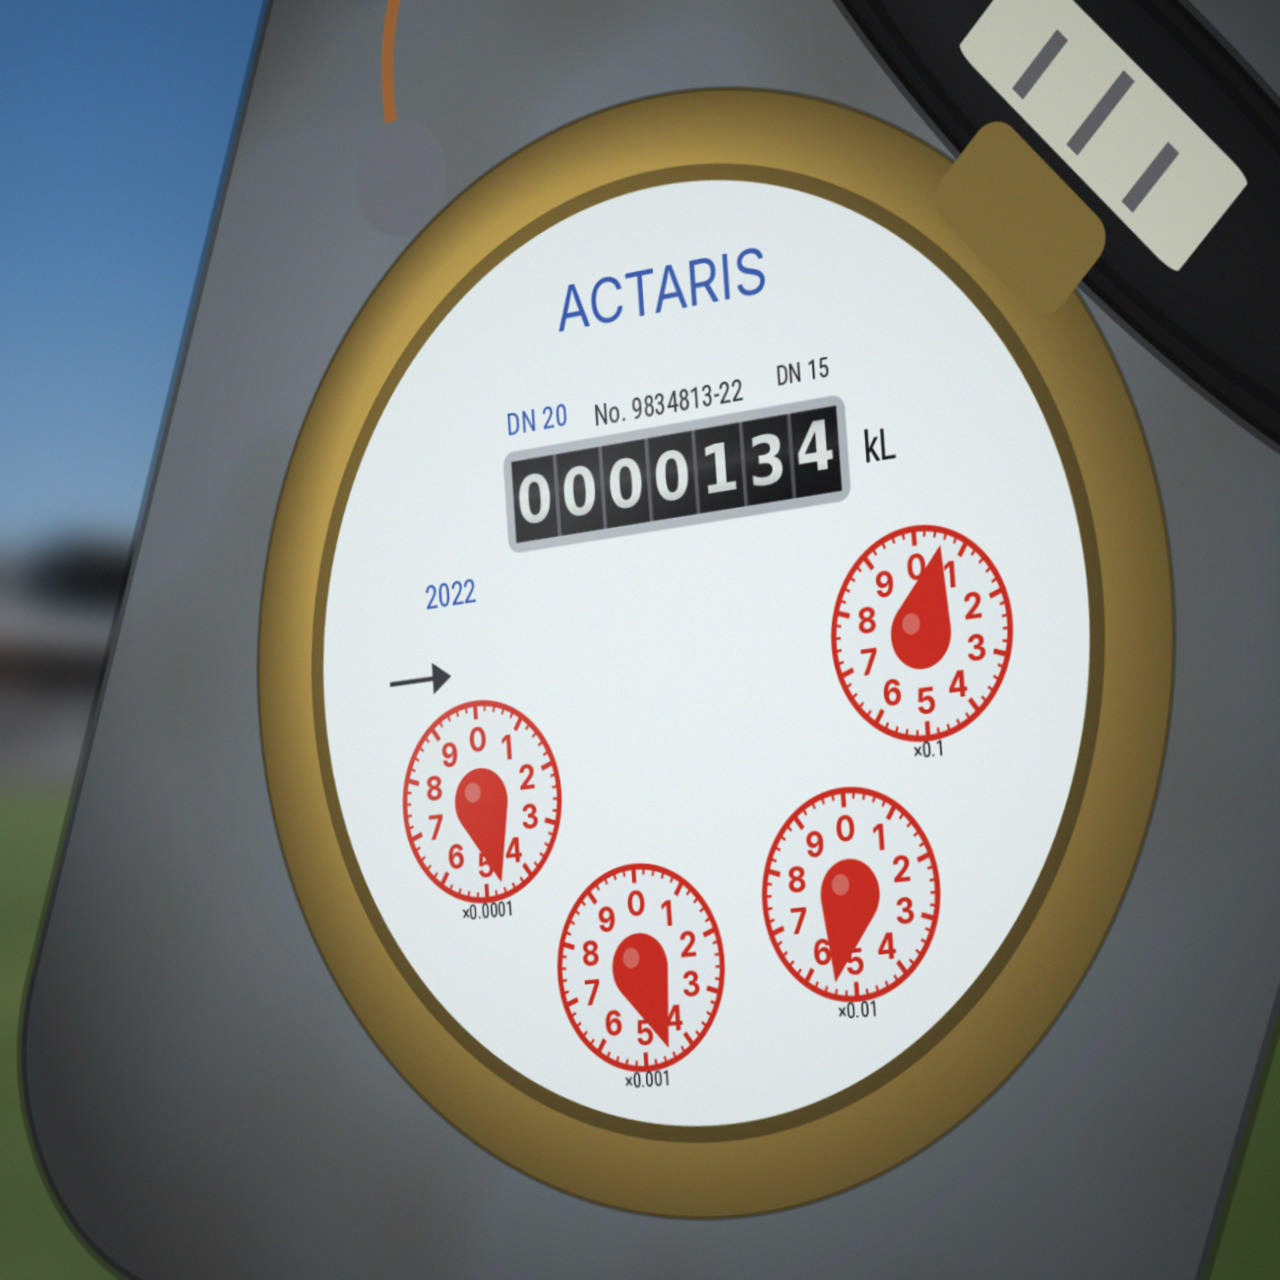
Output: 134.0544 kL
